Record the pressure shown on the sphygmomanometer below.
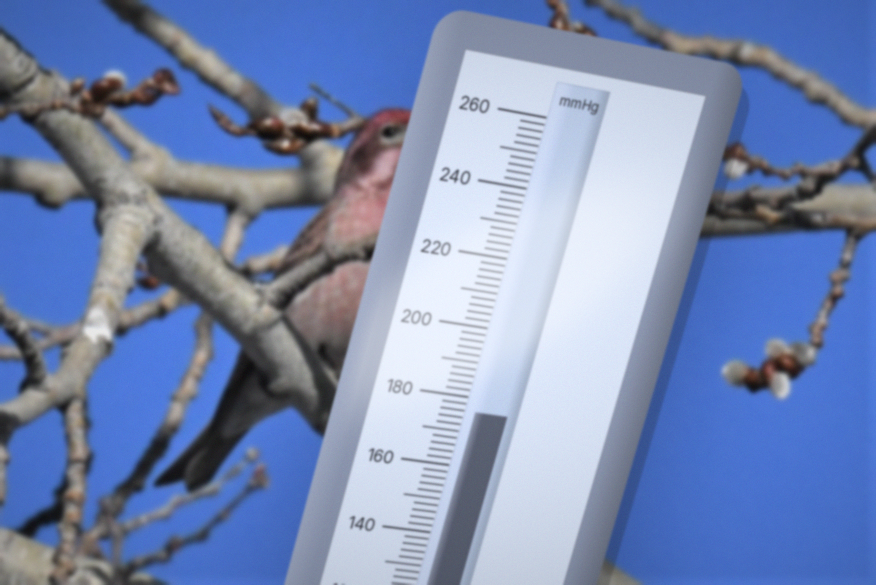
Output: 176 mmHg
